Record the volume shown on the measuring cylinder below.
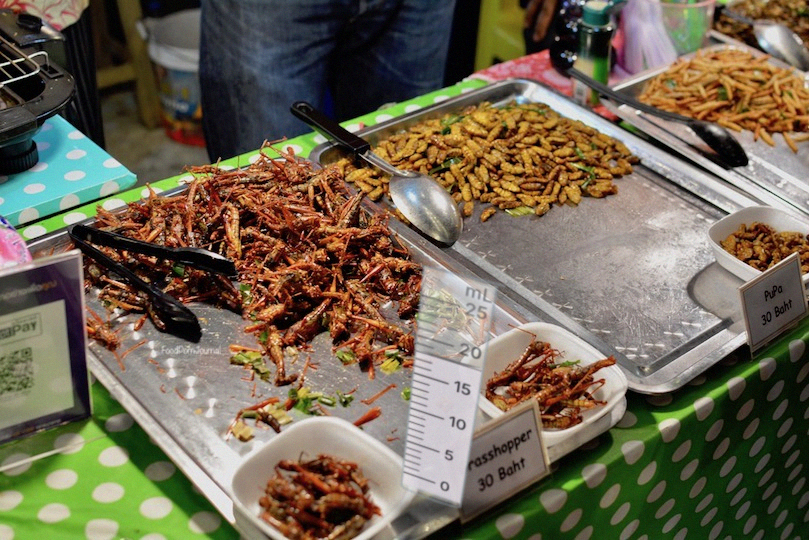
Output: 18 mL
